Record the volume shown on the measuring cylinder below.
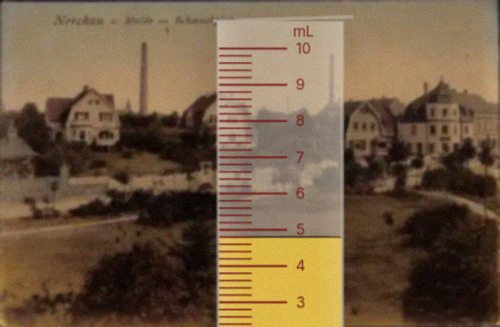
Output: 4.8 mL
